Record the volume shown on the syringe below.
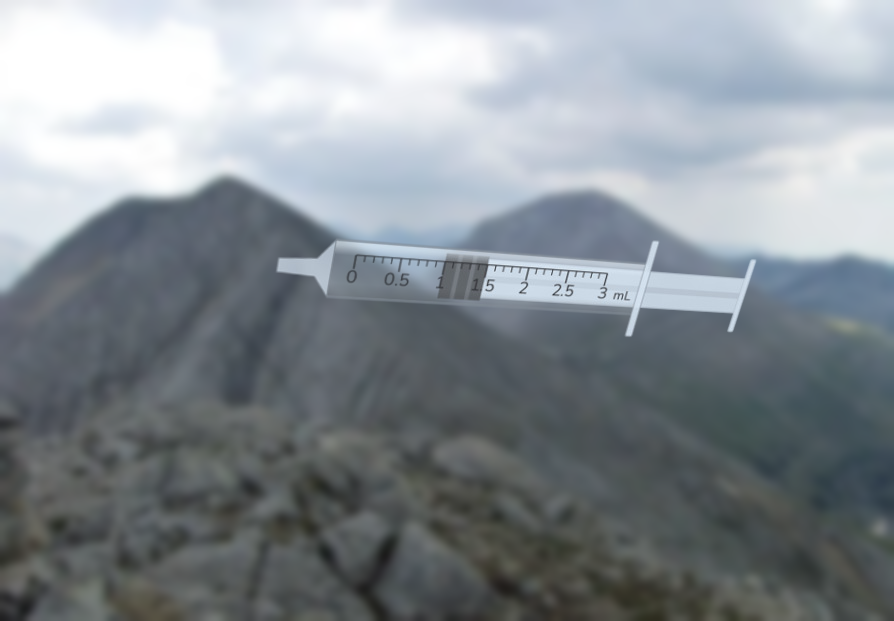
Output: 1 mL
